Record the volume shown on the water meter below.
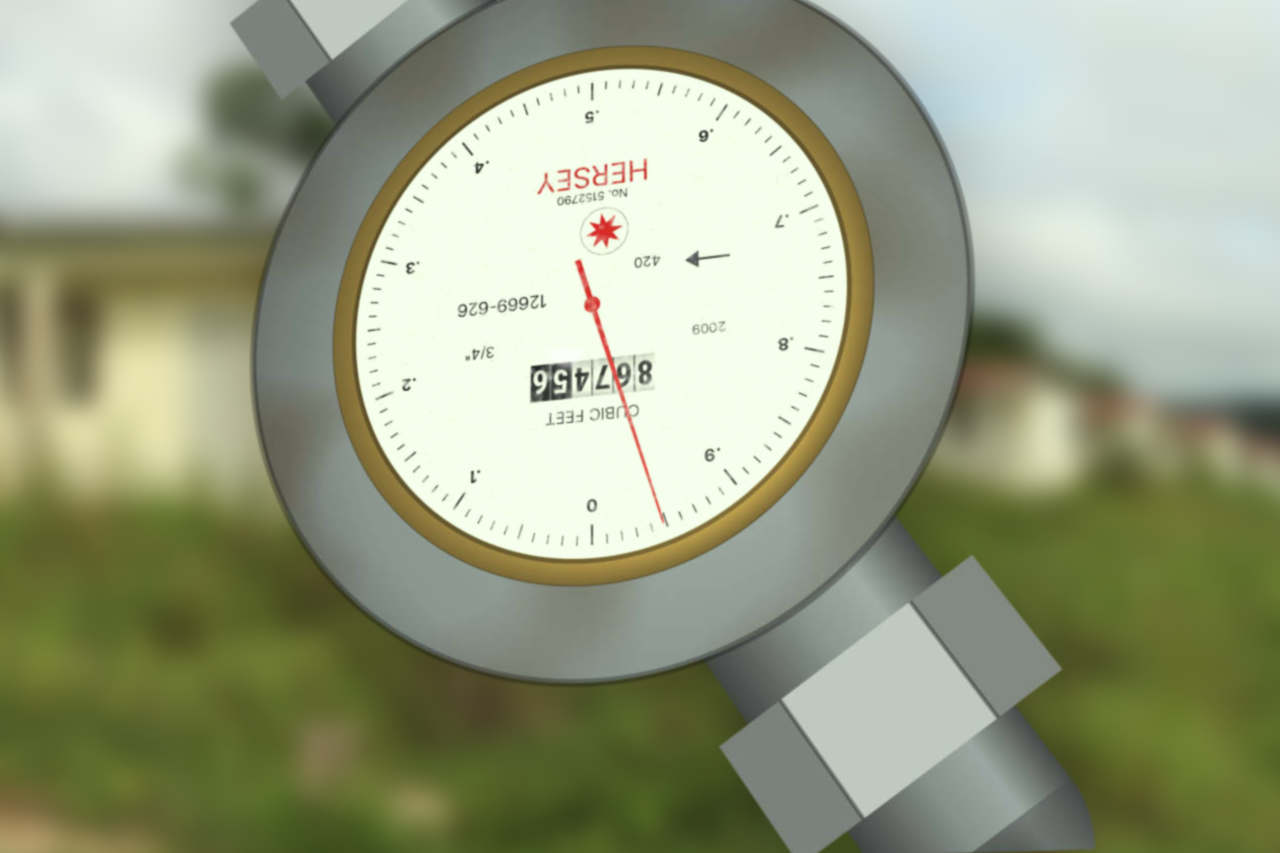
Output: 867455.95 ft³
